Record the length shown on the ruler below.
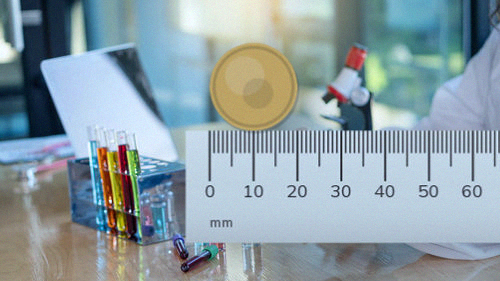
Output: 20 mm
